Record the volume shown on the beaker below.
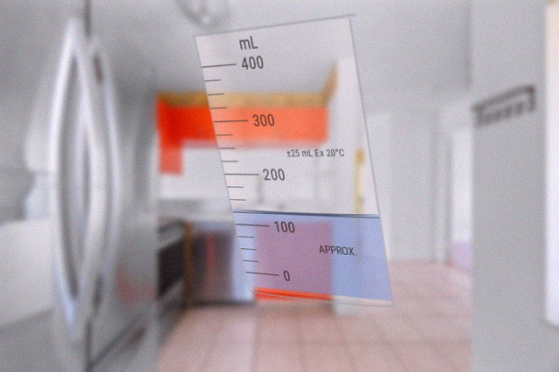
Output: 125 mL
